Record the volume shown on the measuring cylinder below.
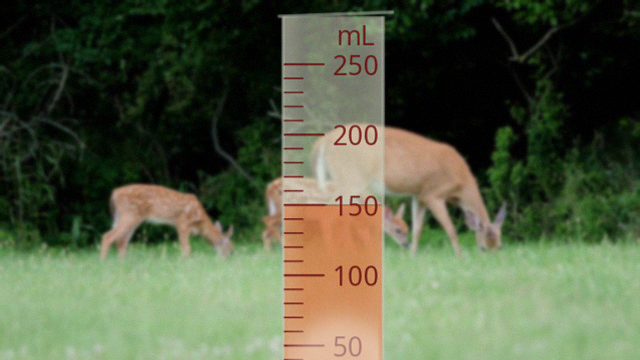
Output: 150 mL
